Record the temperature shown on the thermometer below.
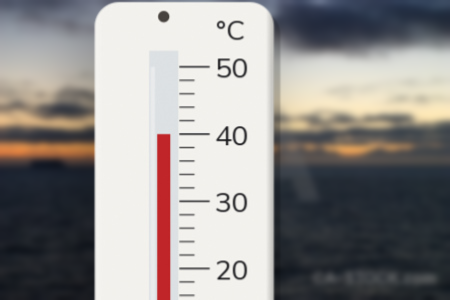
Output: 40 °C
